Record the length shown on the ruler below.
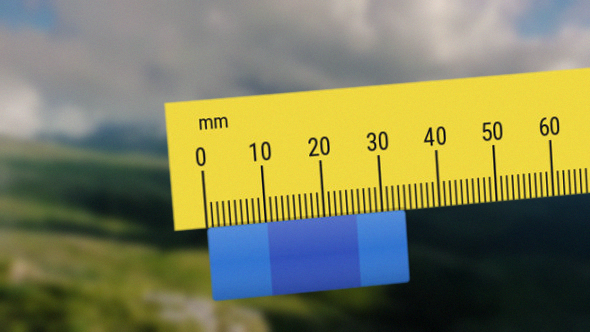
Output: 34 mm
